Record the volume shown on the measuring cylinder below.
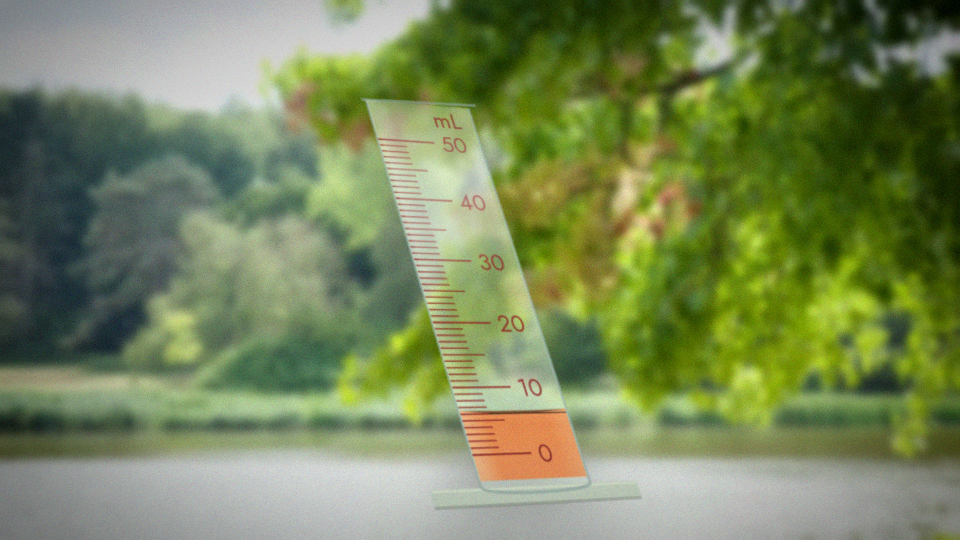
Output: 6 mL
